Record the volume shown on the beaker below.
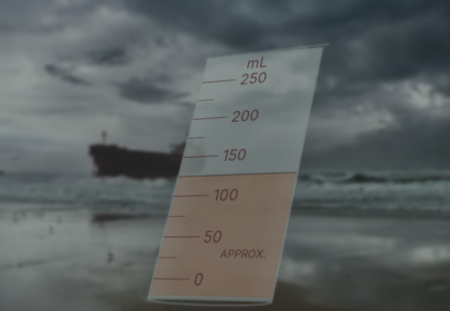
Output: 125 mL
